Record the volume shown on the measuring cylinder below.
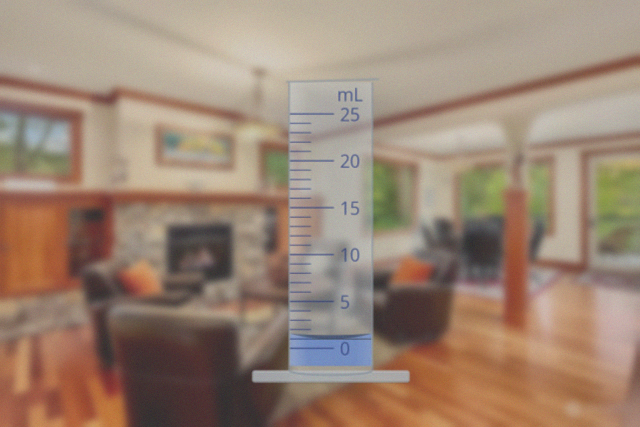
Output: 1 mL
